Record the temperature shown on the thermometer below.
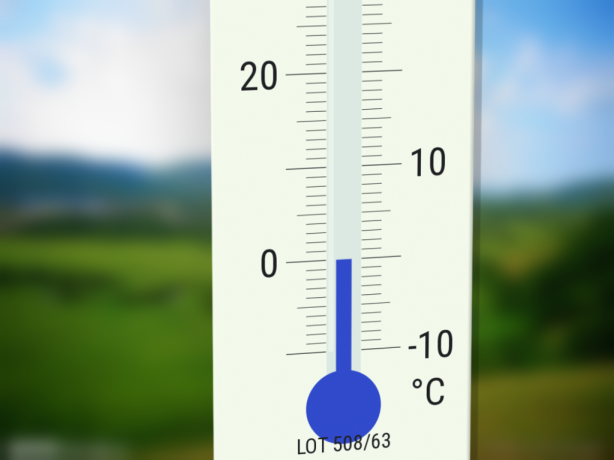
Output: 0 °C
